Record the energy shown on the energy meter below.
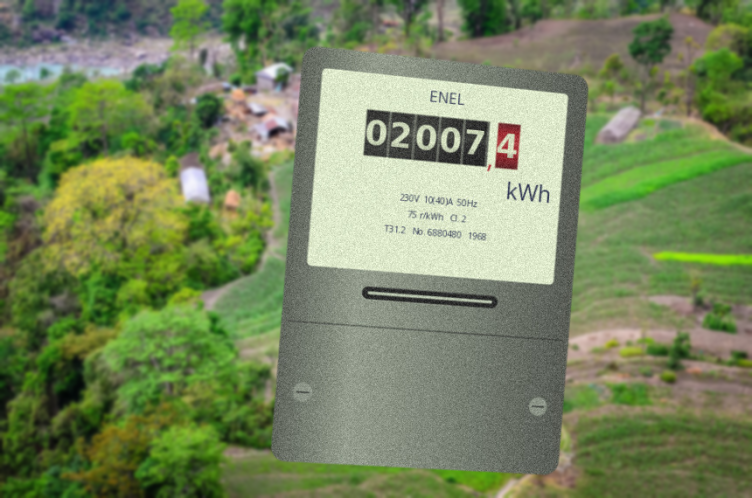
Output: 2007.4 kWh
